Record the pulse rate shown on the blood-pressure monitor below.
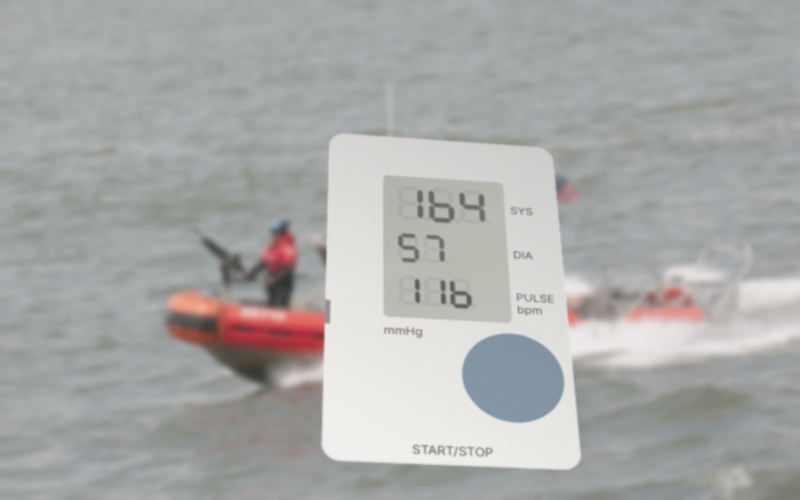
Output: 116 bpm
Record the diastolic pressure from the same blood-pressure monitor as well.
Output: 57 mmHg
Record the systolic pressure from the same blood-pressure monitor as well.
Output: 164 mmHg
